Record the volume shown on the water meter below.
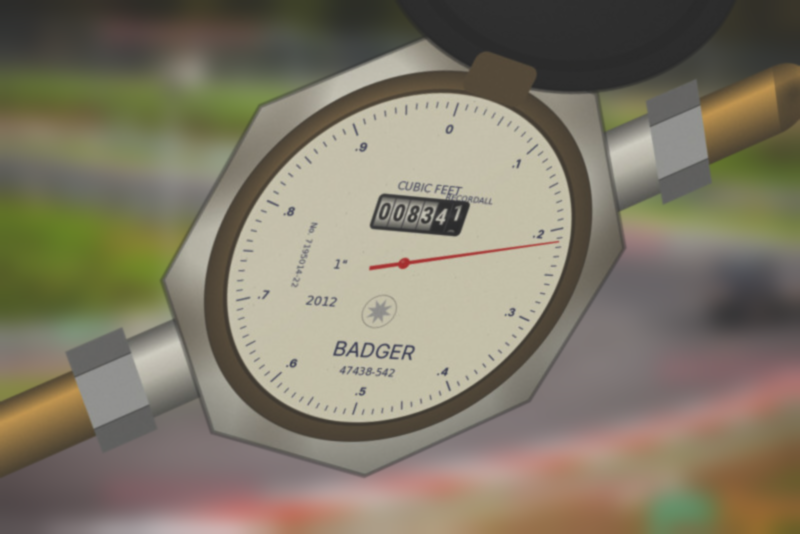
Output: 8341.21 ft³
